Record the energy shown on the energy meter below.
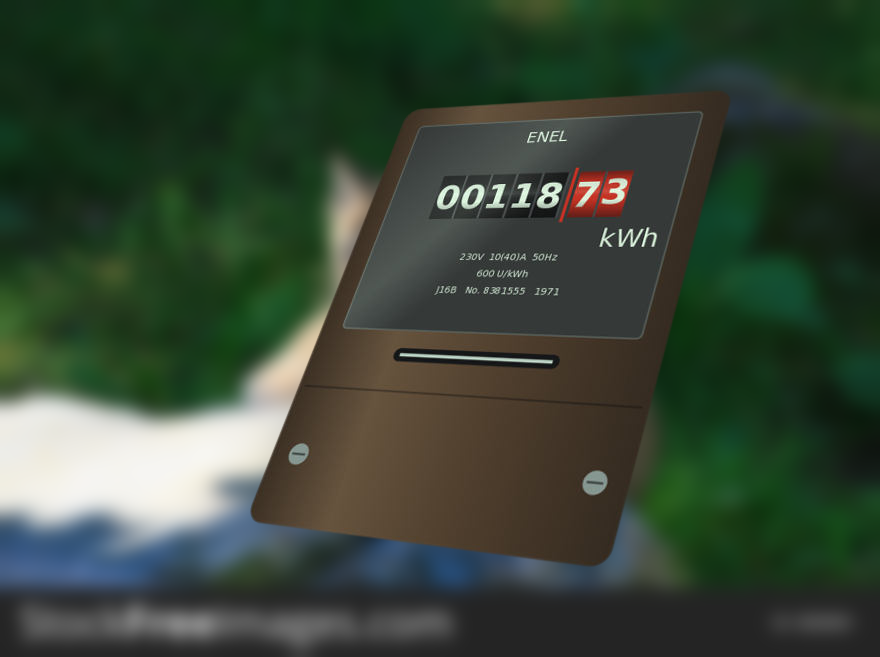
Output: 118.73 kWh
